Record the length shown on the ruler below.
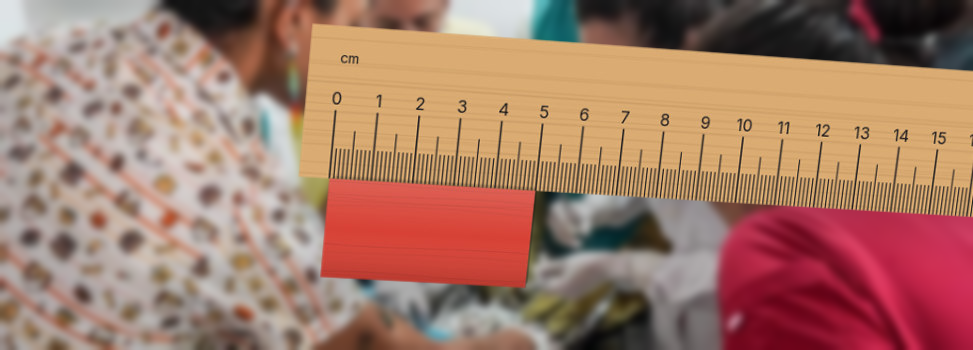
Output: 5 cm
